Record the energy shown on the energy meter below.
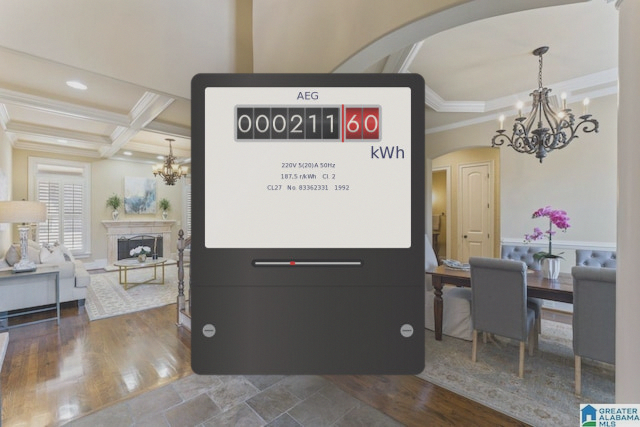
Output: 211.60 kWh
